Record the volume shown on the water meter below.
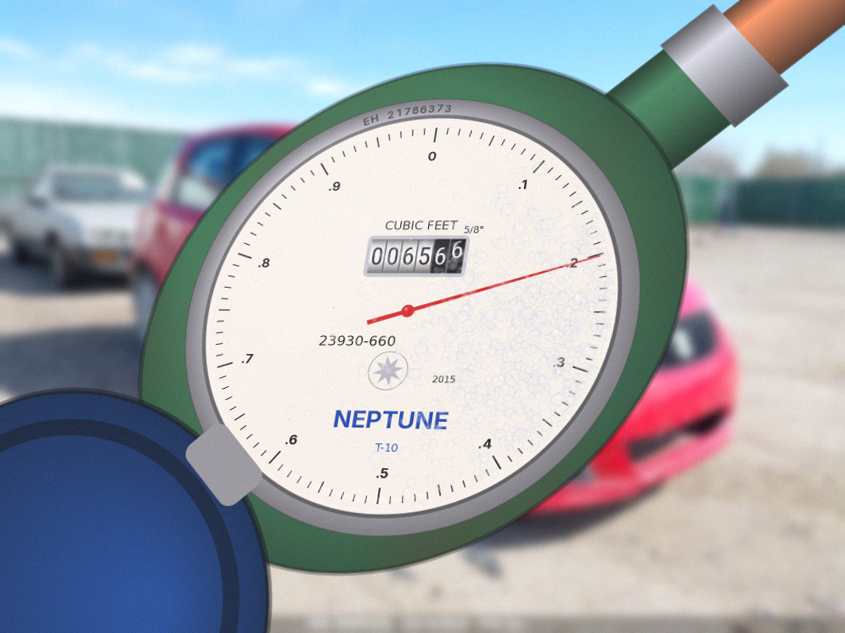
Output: 6566.20 ft³
